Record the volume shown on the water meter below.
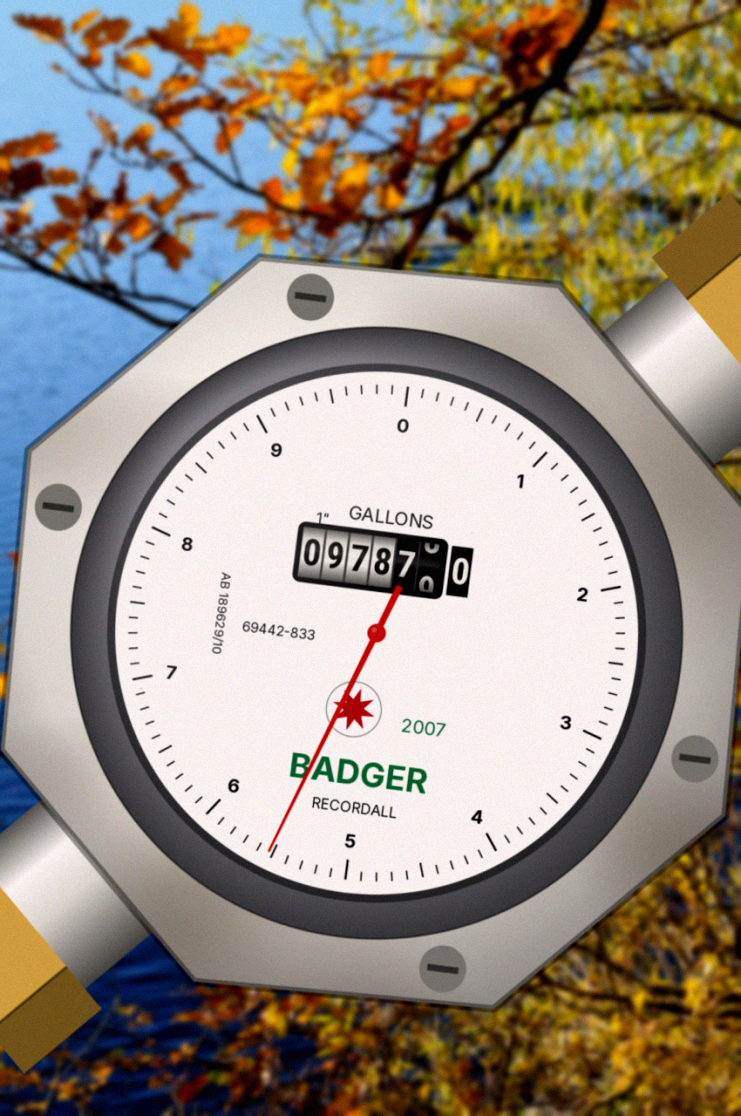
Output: 978785.5 gal
